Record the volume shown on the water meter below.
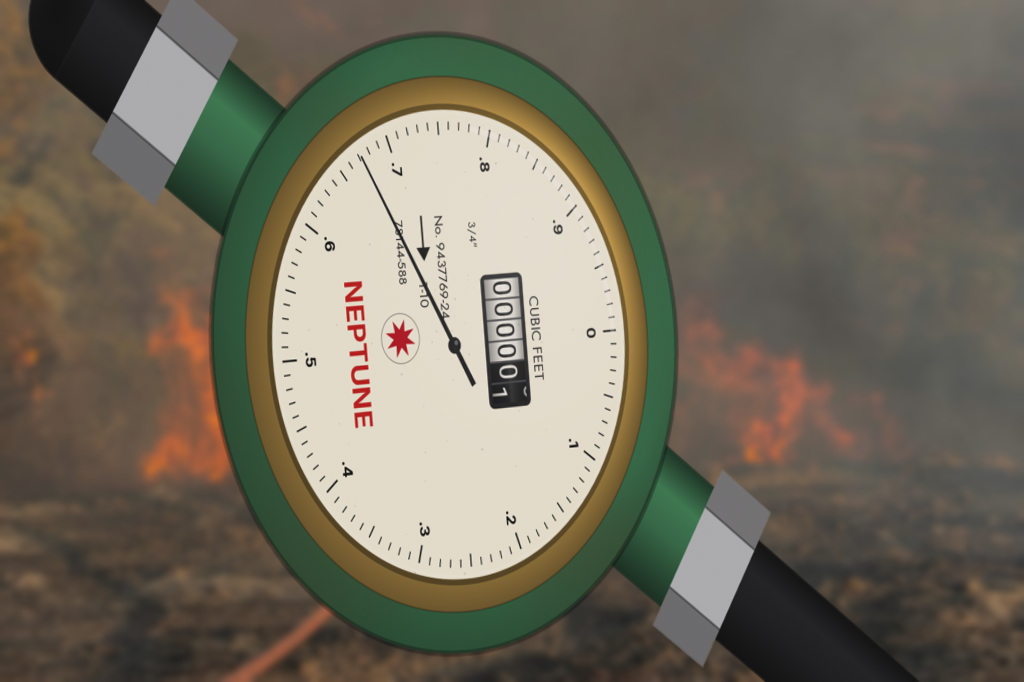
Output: 0.67 ft³
